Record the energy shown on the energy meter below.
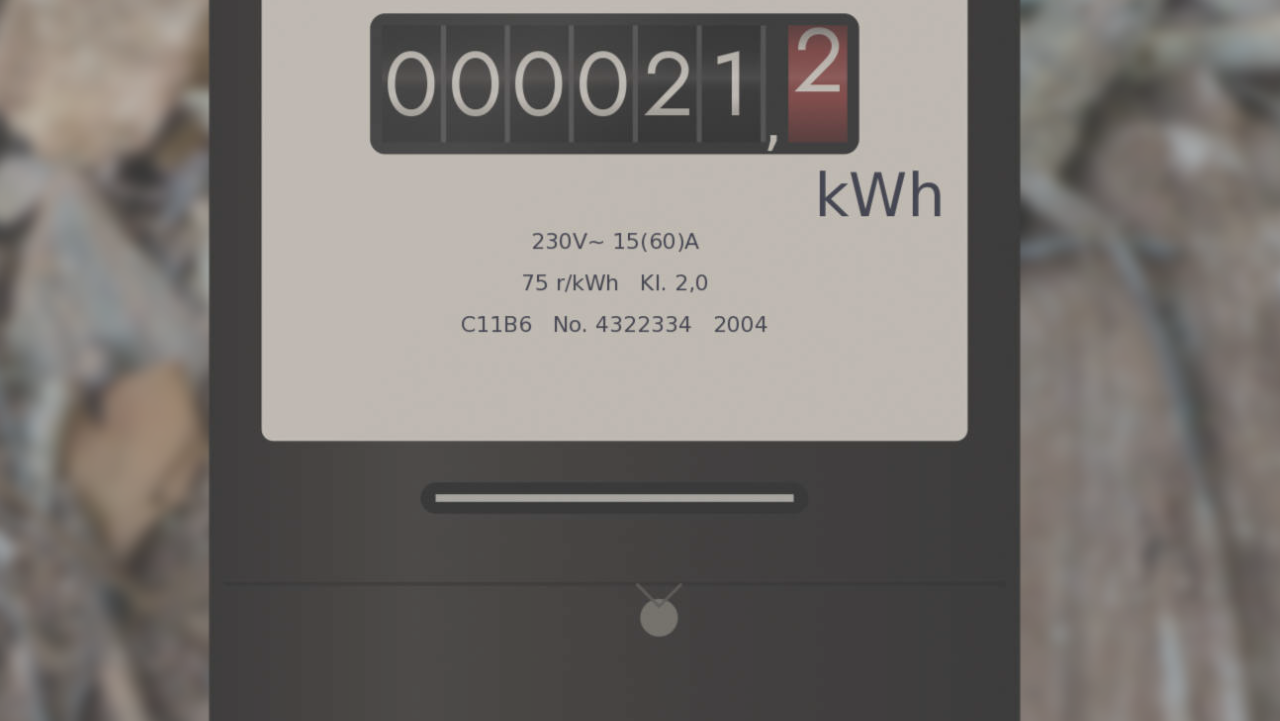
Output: 21.2 kWh
